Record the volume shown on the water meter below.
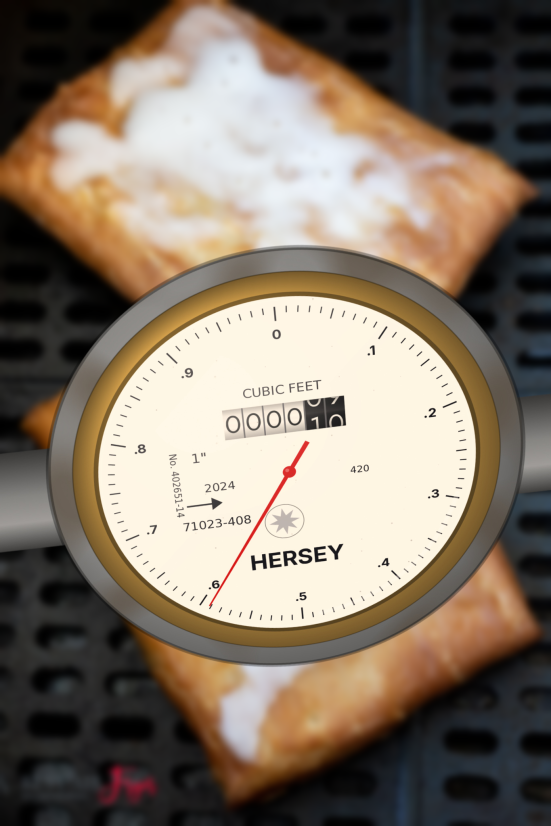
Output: 9.59 ft³
